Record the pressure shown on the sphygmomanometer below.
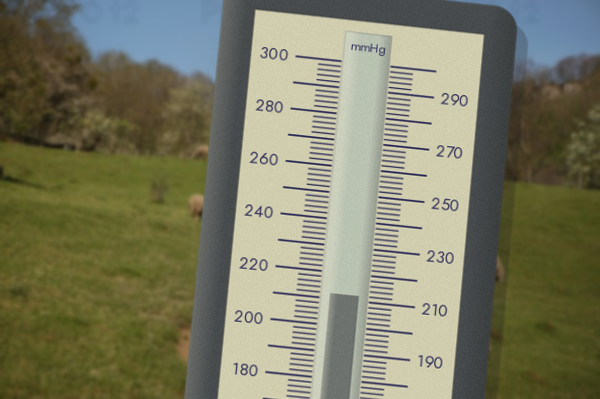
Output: 212 mmHg
